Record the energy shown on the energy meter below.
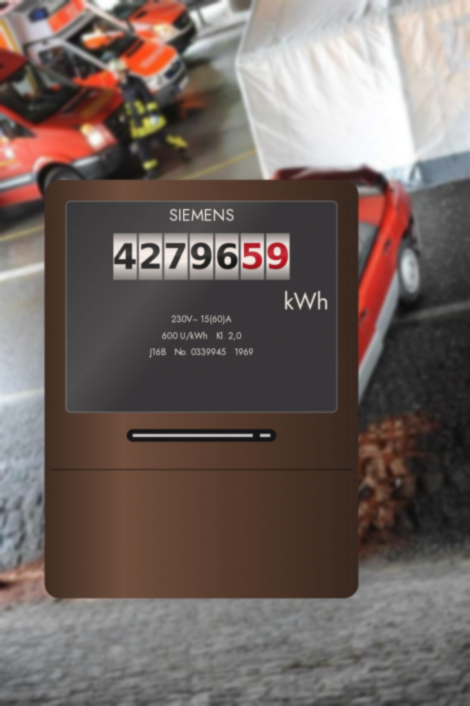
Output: 42796.59 kWh
